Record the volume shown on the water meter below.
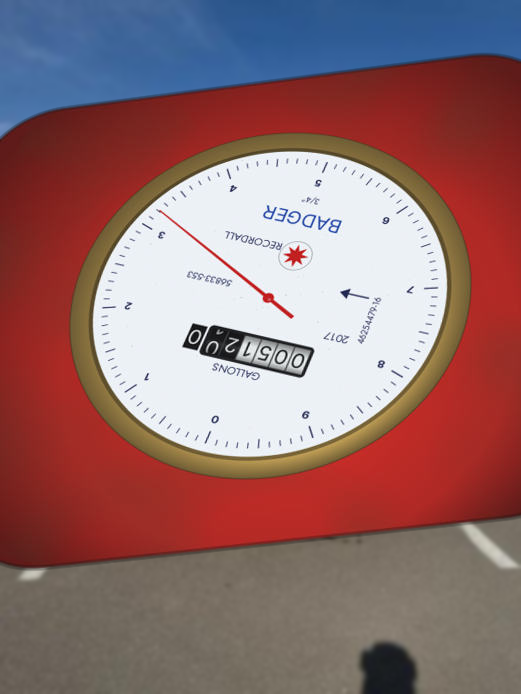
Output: 51203.2 gal
